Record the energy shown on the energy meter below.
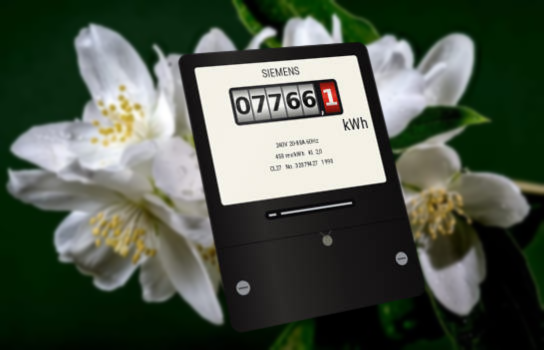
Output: 7766.1 kWh
